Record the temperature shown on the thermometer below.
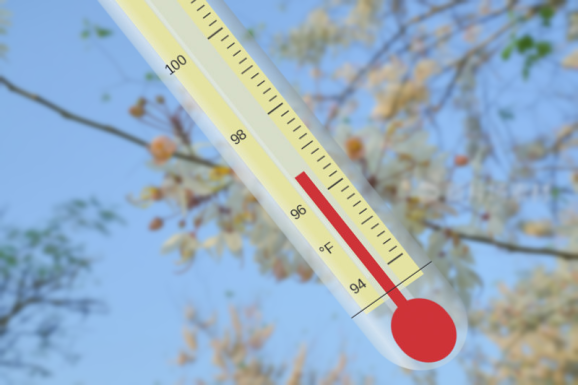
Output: 96.6 °F
